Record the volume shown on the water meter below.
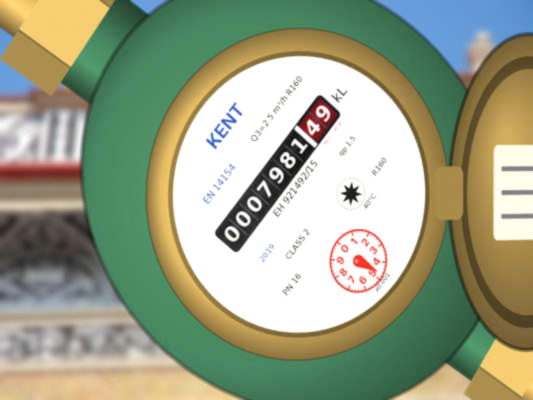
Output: 7981.494 kL
